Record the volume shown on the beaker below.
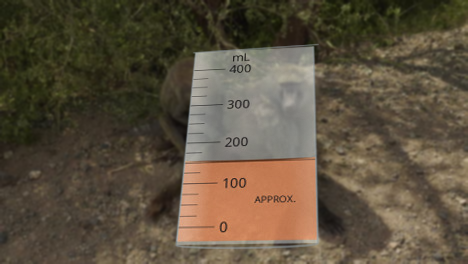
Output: 150 mL
